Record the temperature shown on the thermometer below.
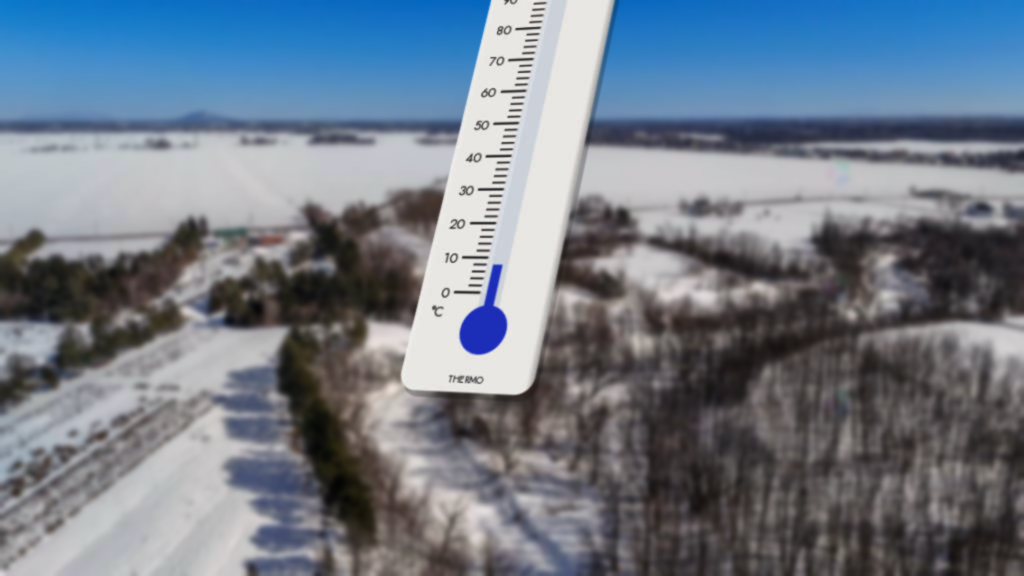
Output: 8 °C
